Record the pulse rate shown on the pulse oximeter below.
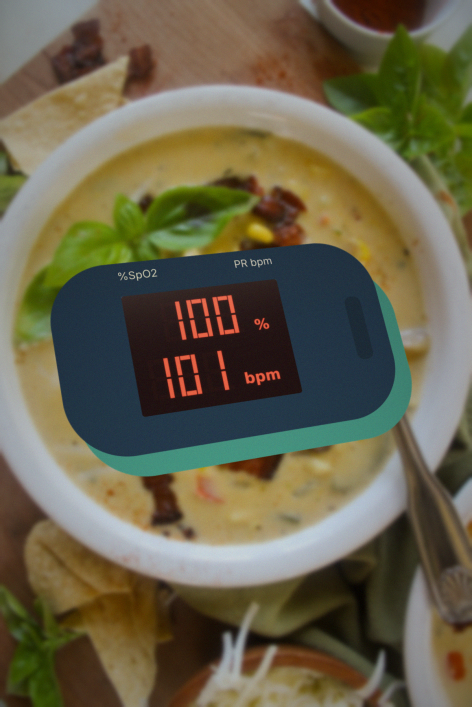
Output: 101 bpm
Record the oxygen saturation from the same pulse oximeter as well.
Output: 100 %
